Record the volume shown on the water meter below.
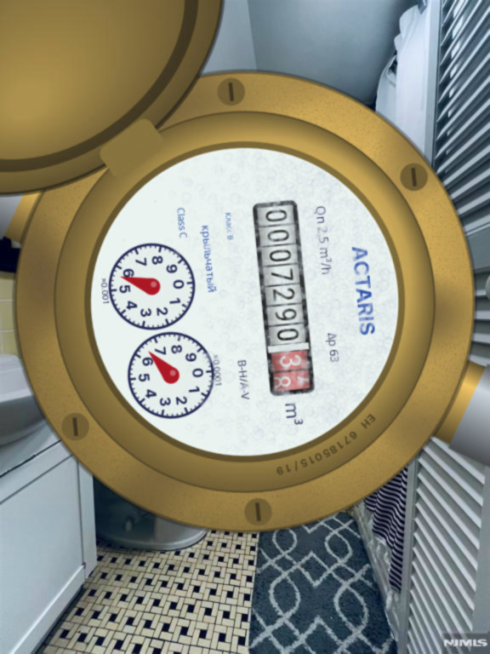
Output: 7290.3756 m³
